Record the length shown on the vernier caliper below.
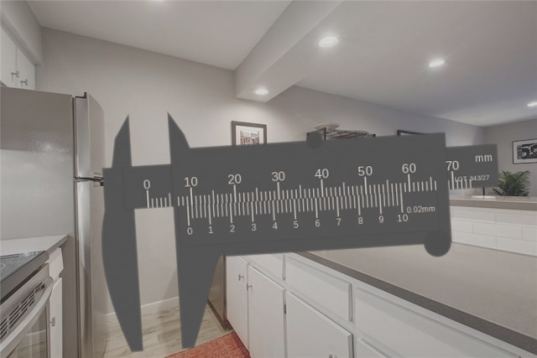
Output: 9.0 mm
